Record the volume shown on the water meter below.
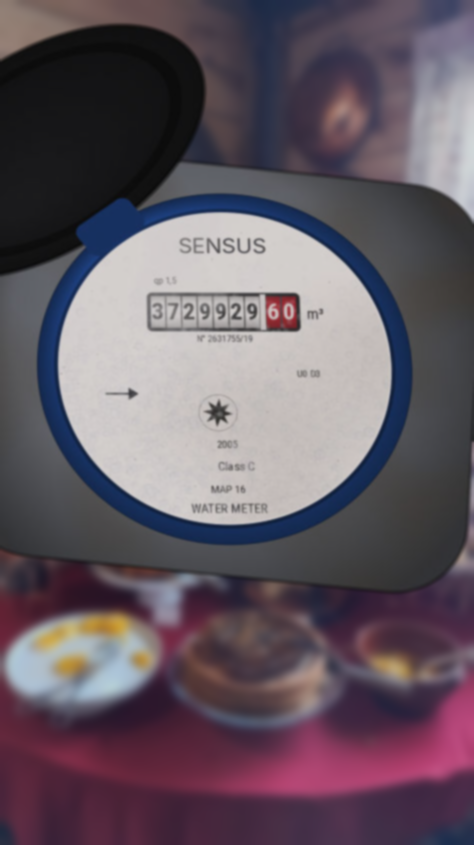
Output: 3729929.60 m³
